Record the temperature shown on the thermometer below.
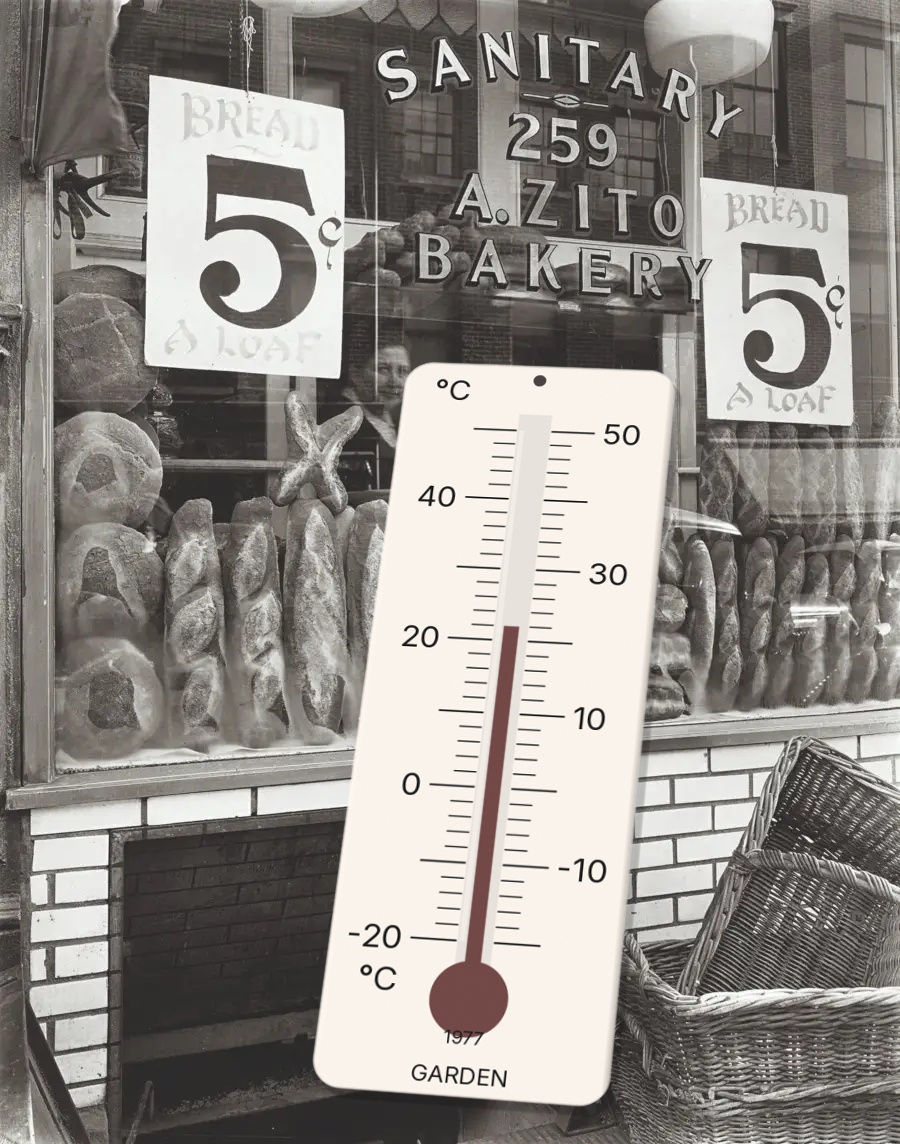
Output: 22 °C
